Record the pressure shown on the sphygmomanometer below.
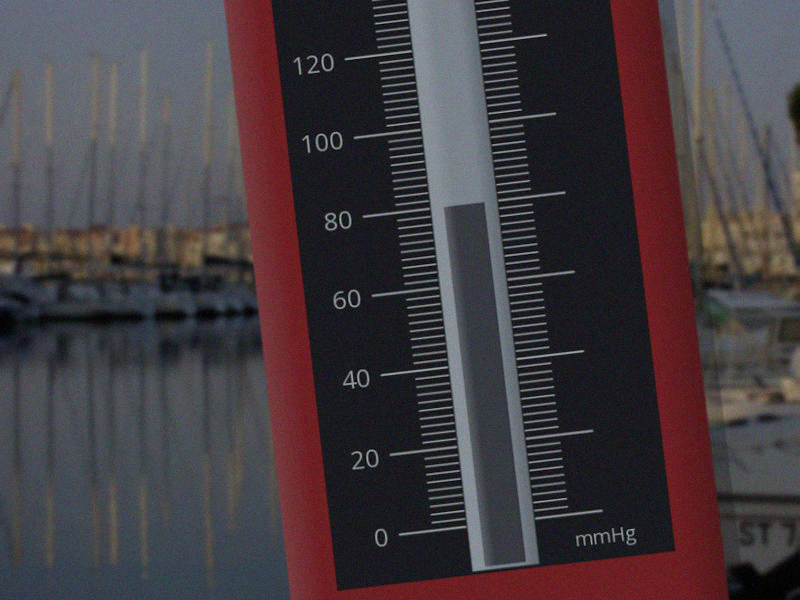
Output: 80 mmHg
